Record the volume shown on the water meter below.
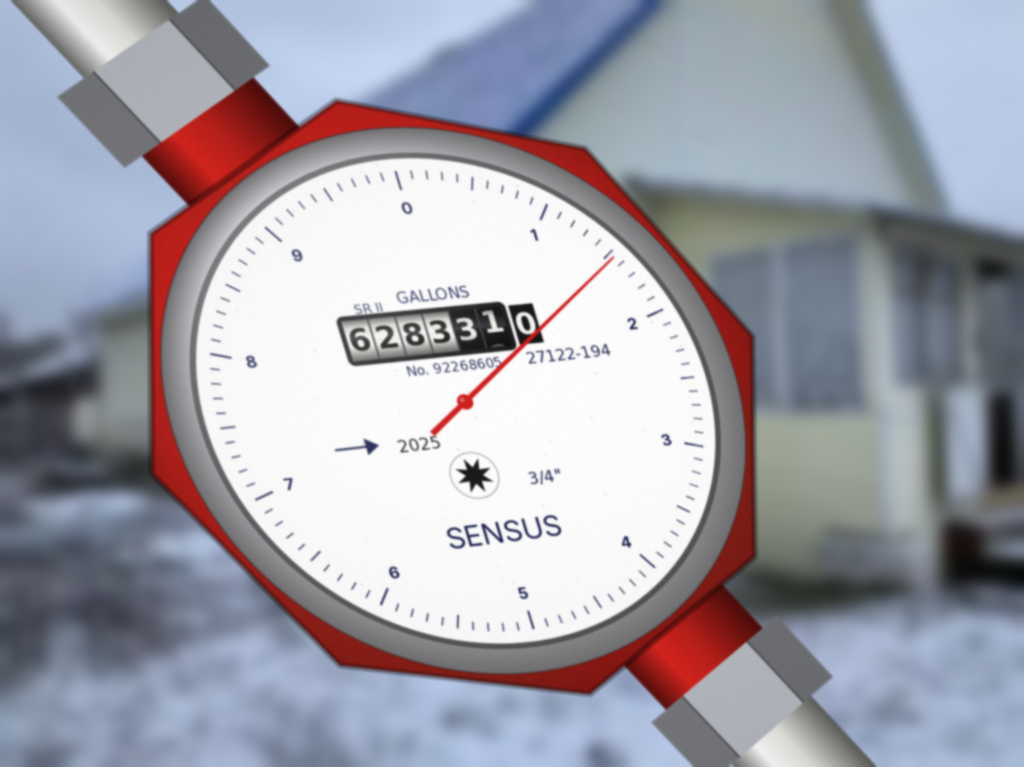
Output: 6283311.5 gal
